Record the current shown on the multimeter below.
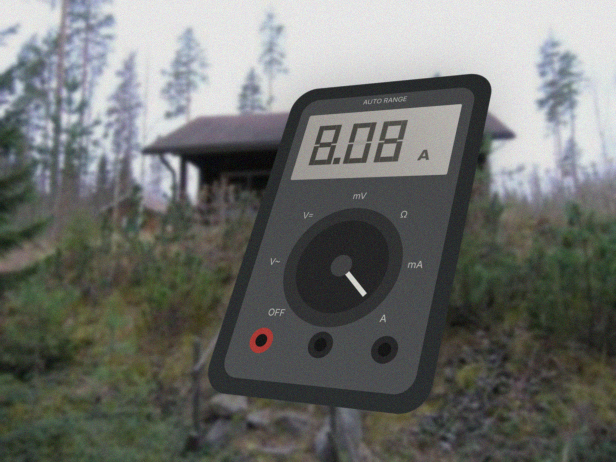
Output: 8.08 A
